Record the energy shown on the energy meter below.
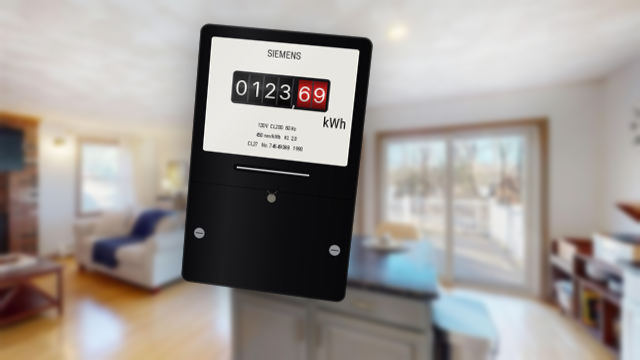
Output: 123.69 kWh
